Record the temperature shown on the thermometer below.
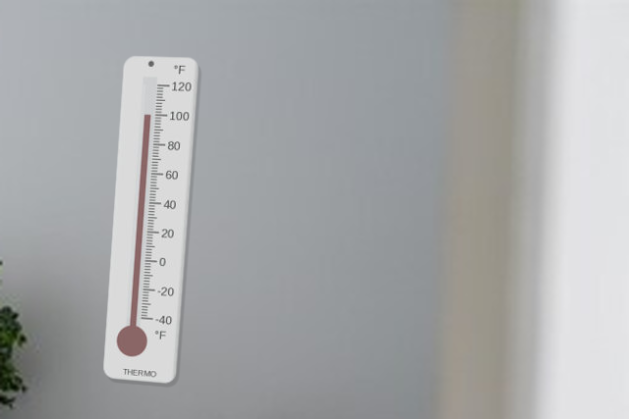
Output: 100 °F
